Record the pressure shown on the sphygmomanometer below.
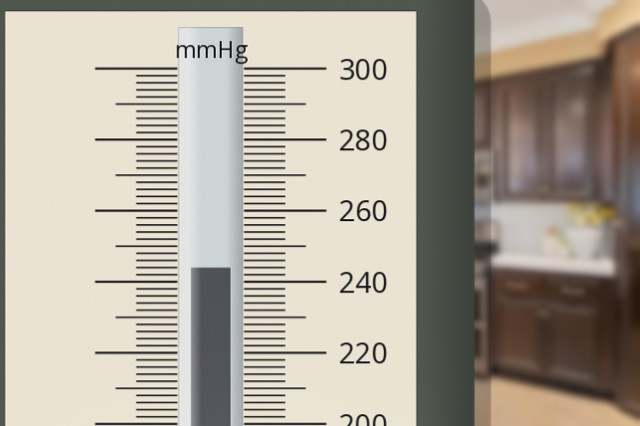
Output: 244 mmHg
